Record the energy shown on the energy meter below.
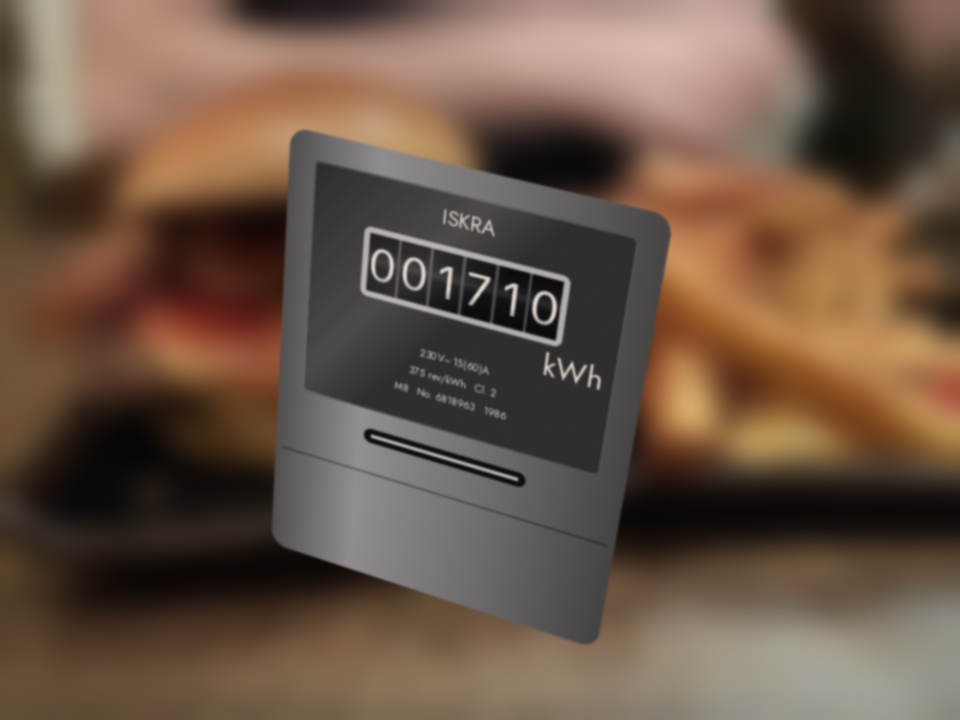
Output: 1710 kWh
